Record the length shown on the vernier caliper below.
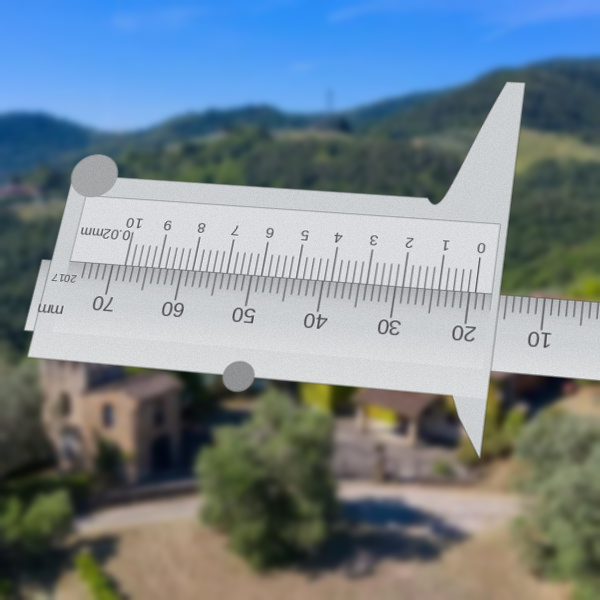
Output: 19.2 mm
